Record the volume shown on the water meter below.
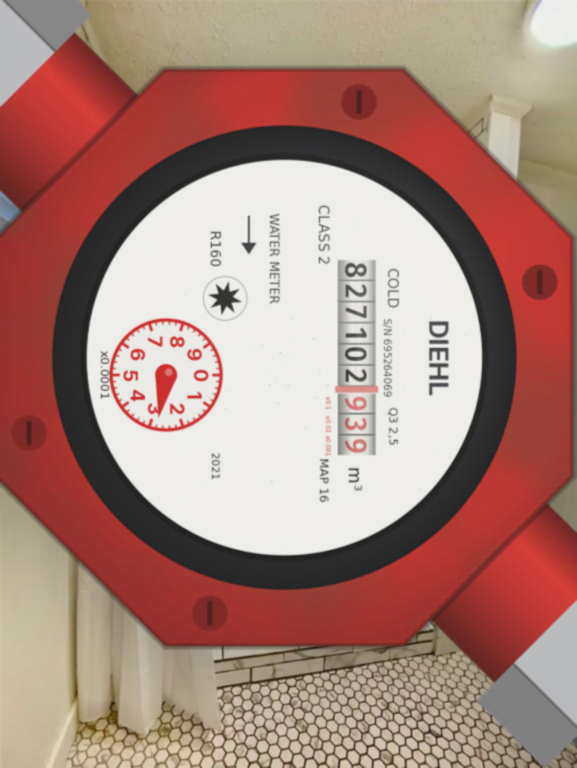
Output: 827102.9392 m³
